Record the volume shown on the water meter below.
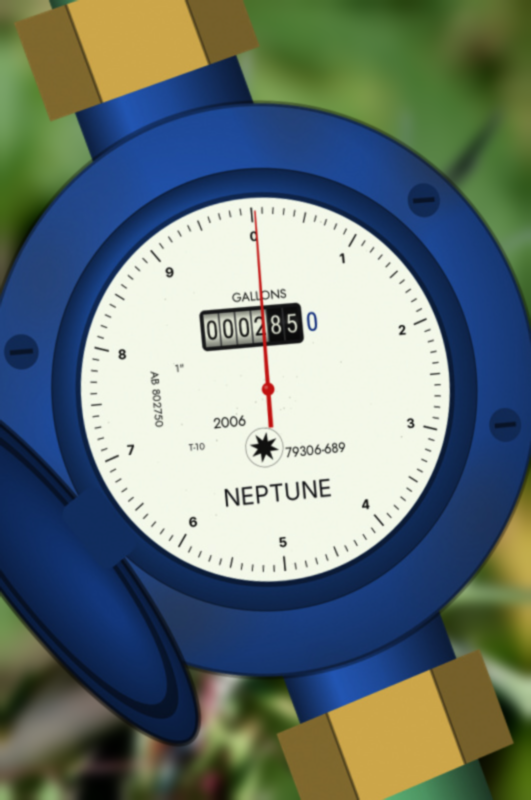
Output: 2850.0 gal
